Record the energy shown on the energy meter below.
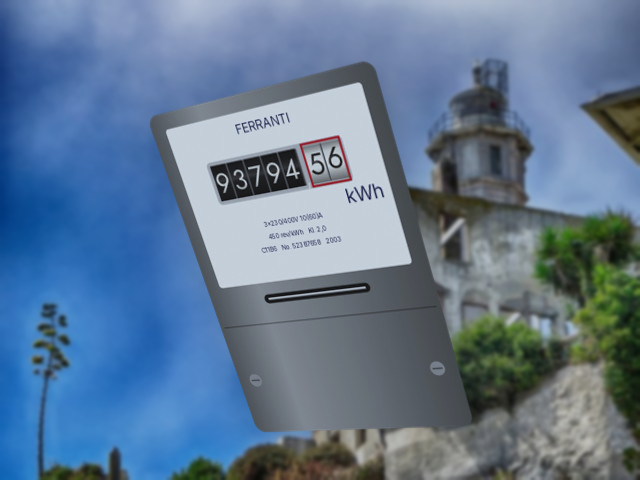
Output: 93794.56 kWh
